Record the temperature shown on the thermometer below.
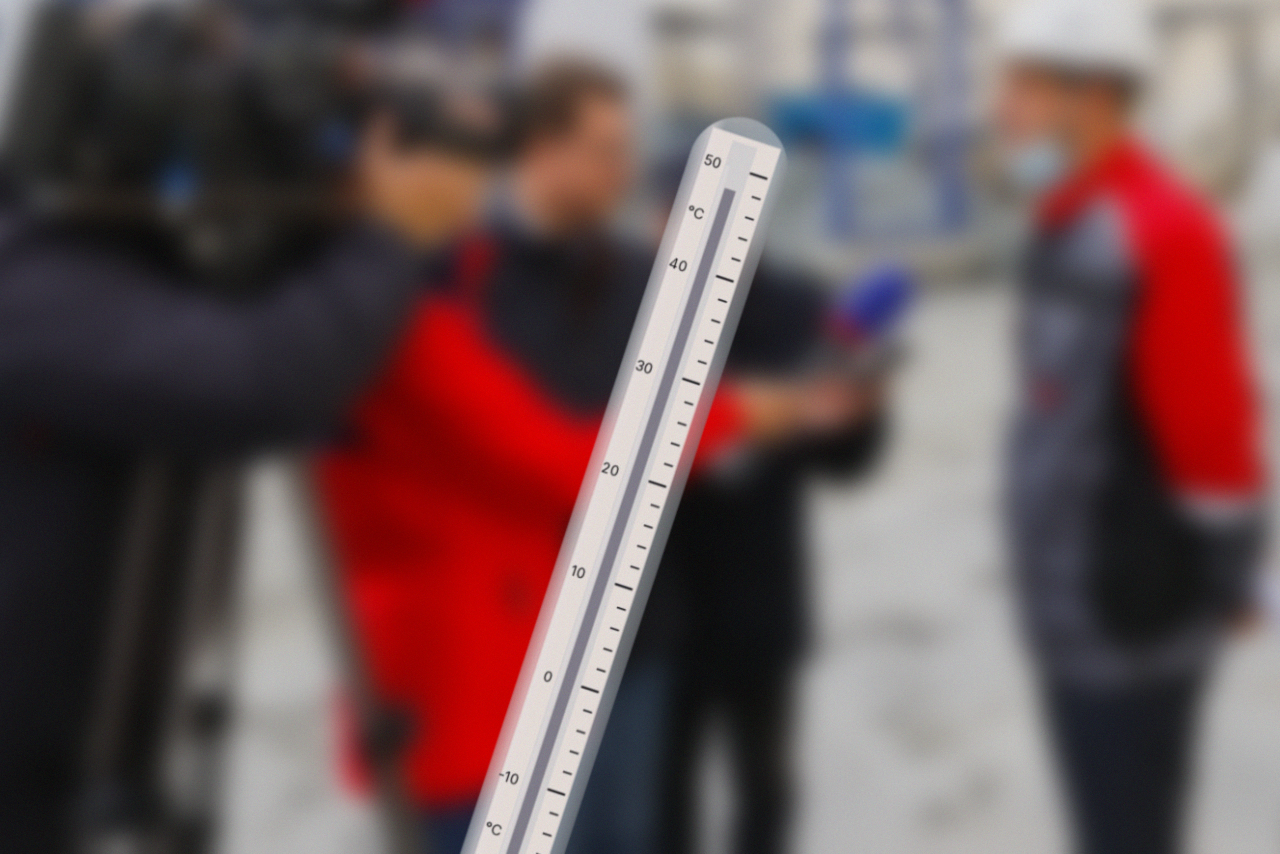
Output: 48 °C
